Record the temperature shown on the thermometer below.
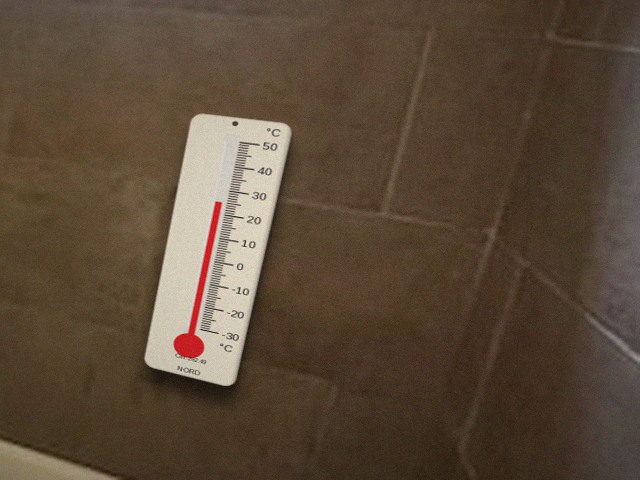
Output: 25 °C
